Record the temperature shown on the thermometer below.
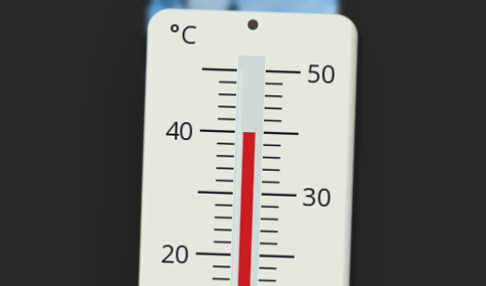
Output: 40 °C
